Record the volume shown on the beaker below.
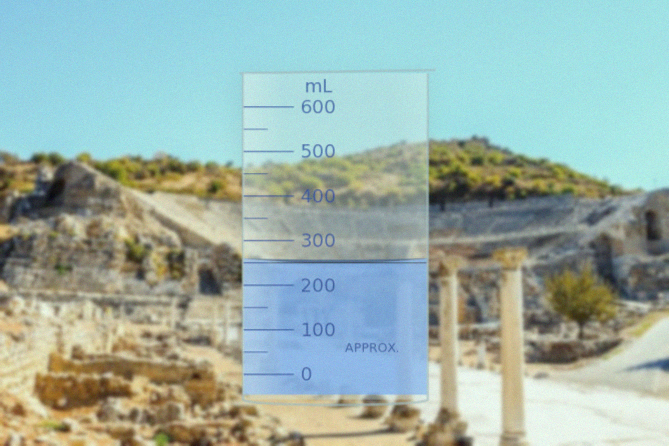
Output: 250 mL
